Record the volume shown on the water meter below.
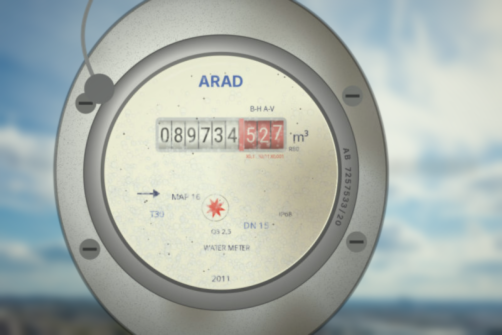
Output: 89734.527 m³
